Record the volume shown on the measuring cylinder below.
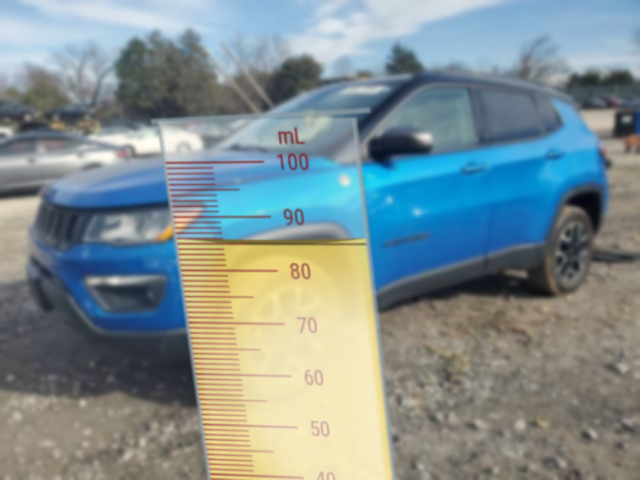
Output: 85 mL
